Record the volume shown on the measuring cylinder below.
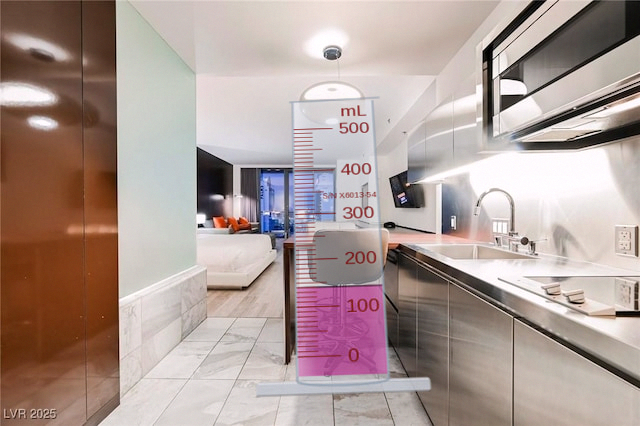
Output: 140 mL
